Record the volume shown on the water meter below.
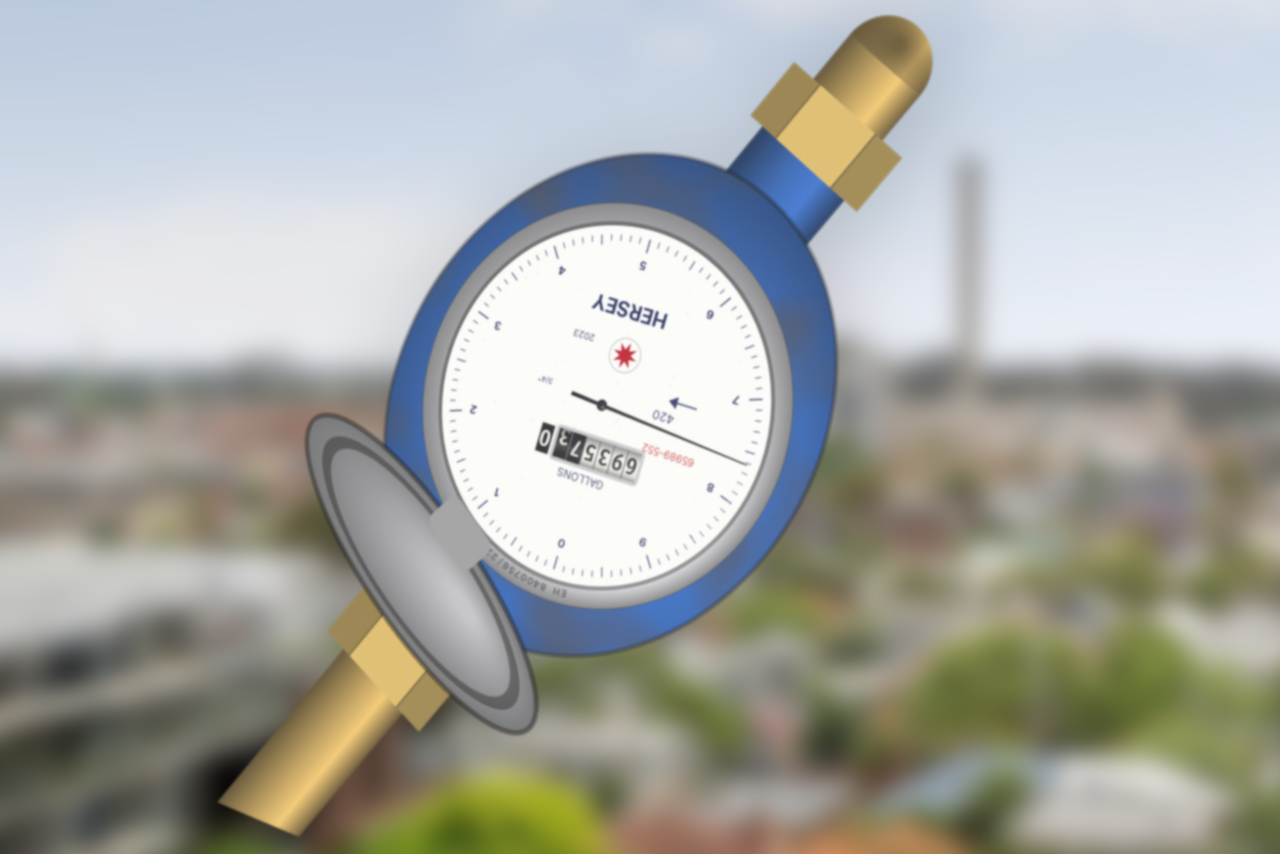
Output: 6935727.6 gal
